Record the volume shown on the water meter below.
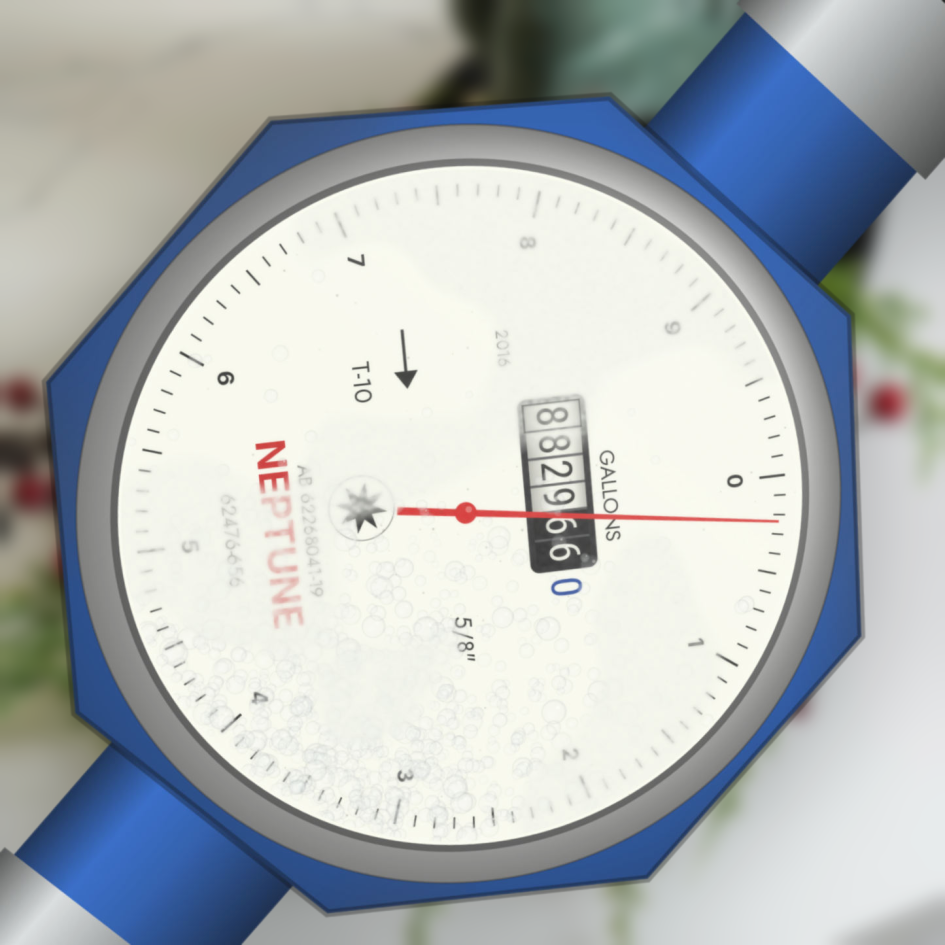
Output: 8829660.2 gal
